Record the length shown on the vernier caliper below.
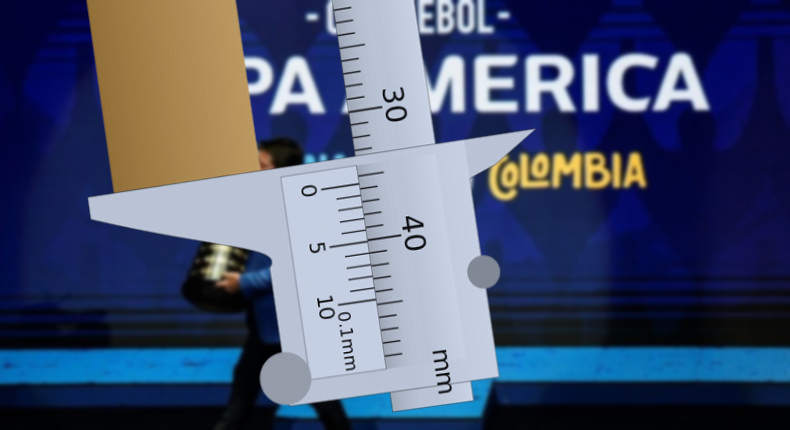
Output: 35.6 mm
